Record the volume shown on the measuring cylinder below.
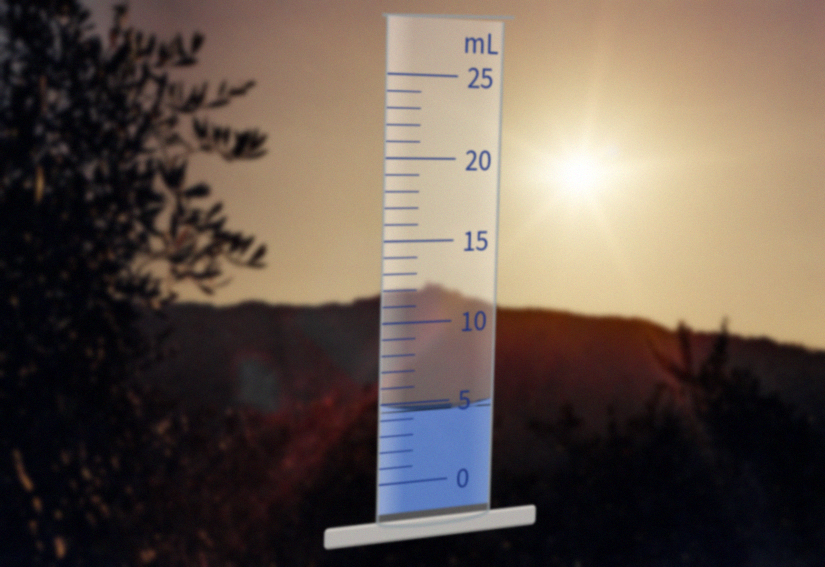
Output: 4.5 mL
